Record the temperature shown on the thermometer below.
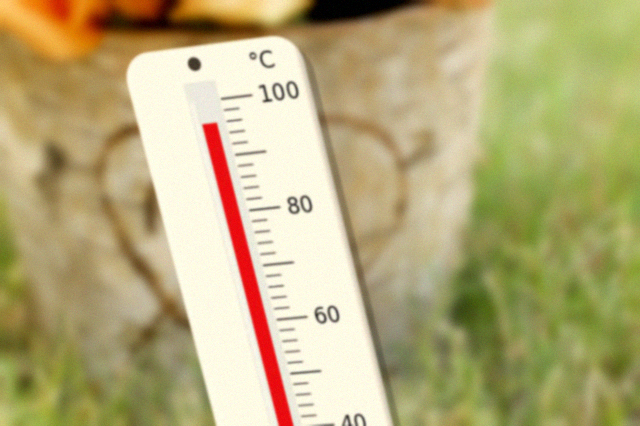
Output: 96 °C
